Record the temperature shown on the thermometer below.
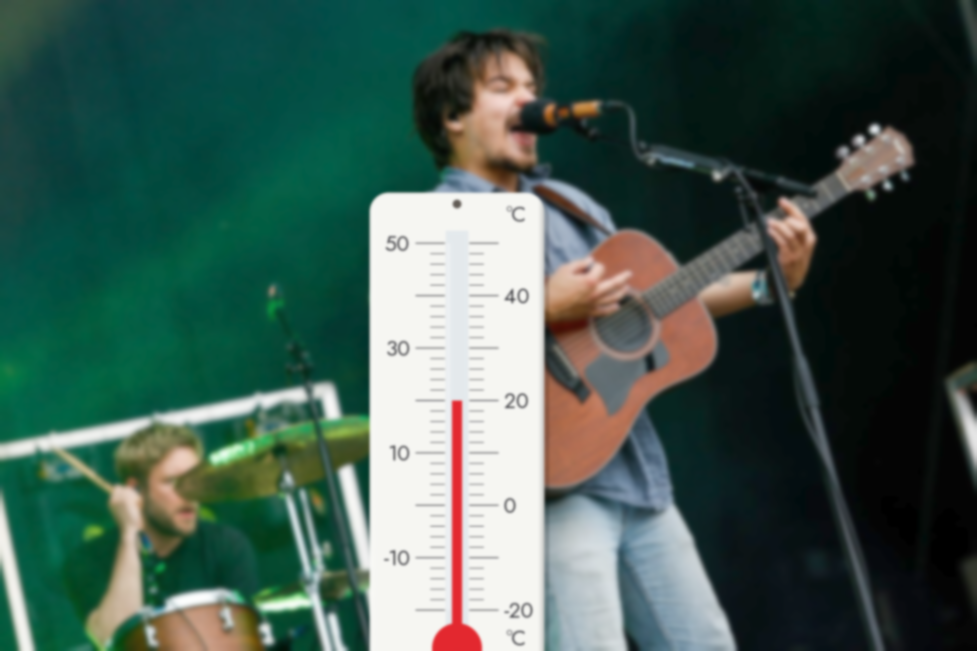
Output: 20 °C
